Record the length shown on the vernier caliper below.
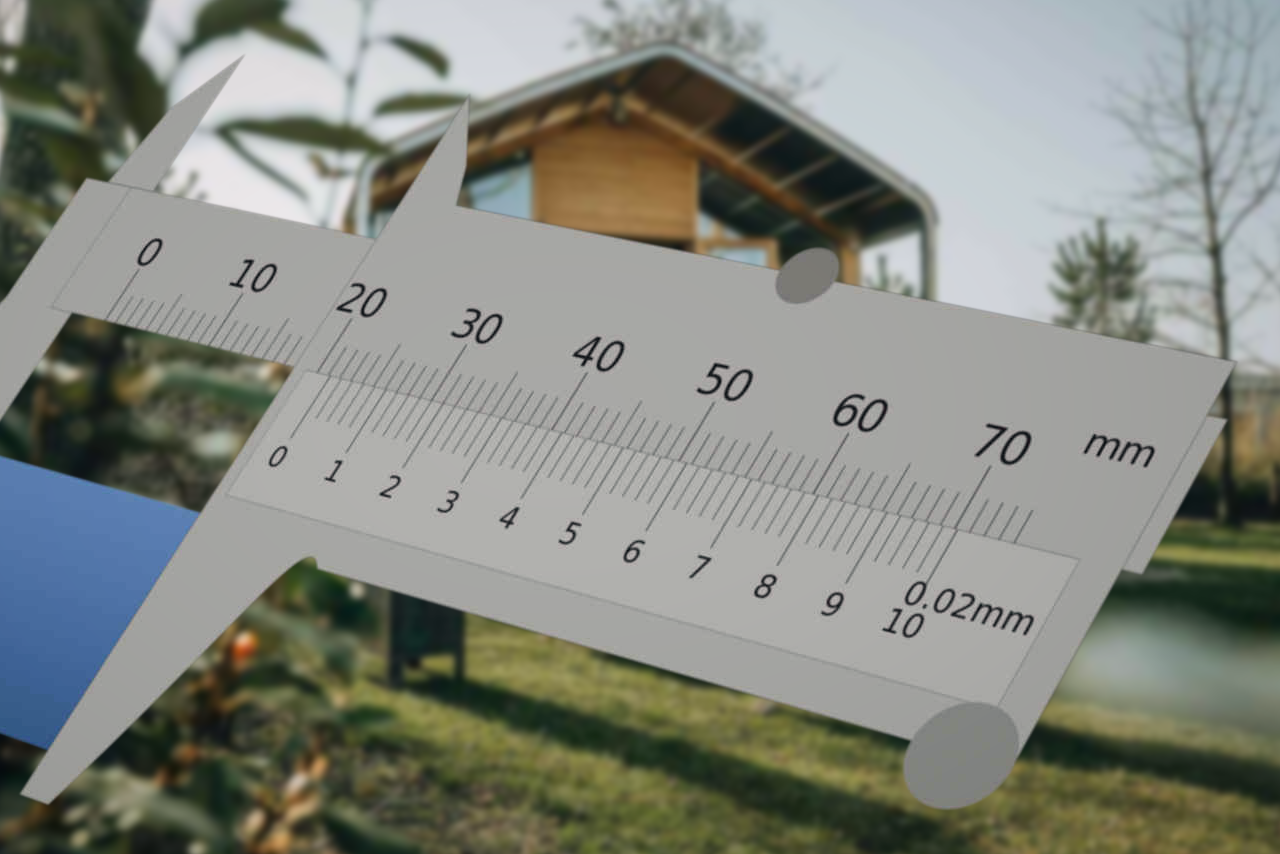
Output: 21.2 mm
